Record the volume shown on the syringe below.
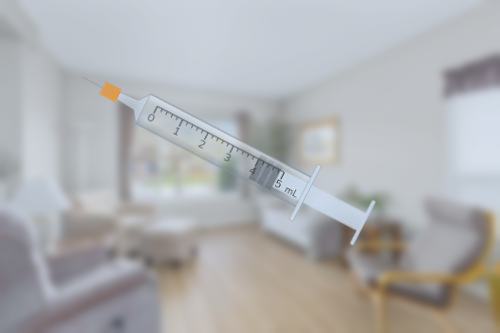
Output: 4 mL
